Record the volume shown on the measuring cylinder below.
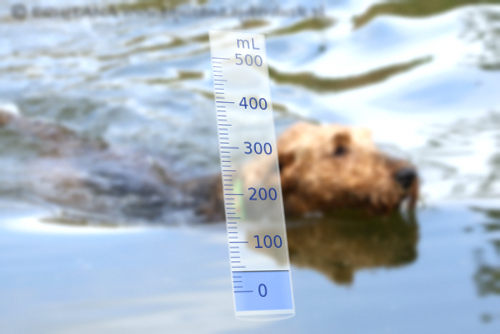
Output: 40 mL
